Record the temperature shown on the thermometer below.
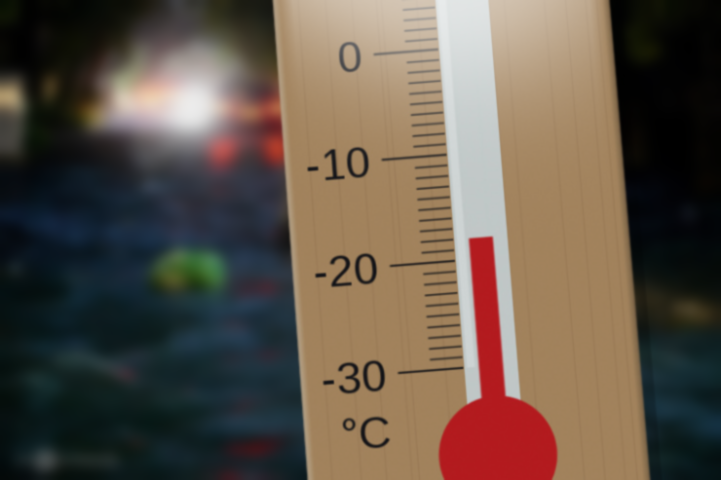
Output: -18 °C
